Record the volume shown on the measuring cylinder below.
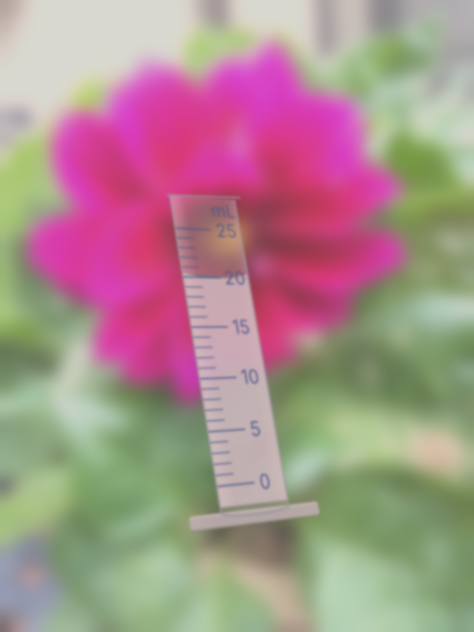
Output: 20 mL
